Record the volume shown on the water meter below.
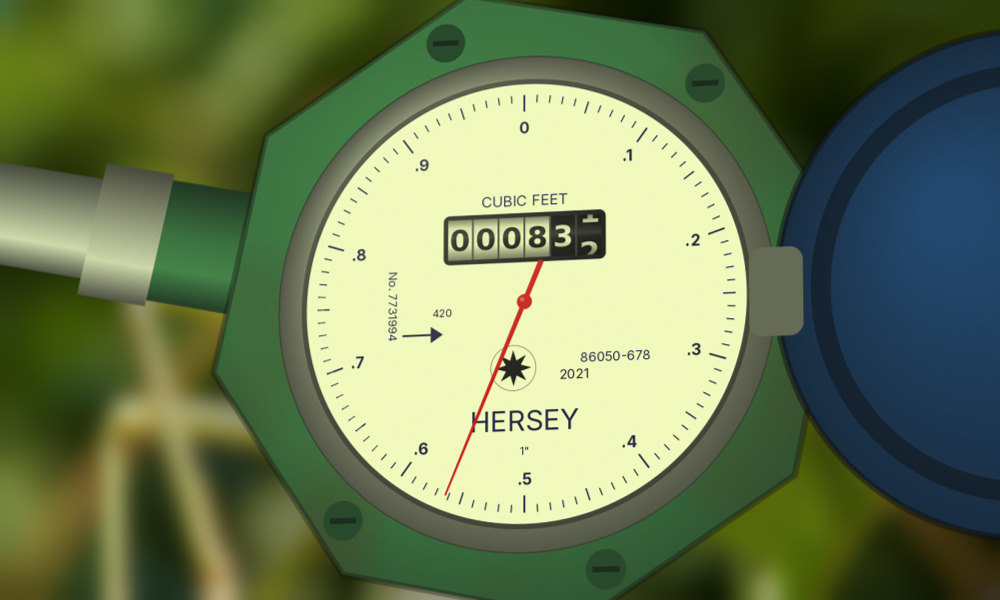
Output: 831.56 ft³
